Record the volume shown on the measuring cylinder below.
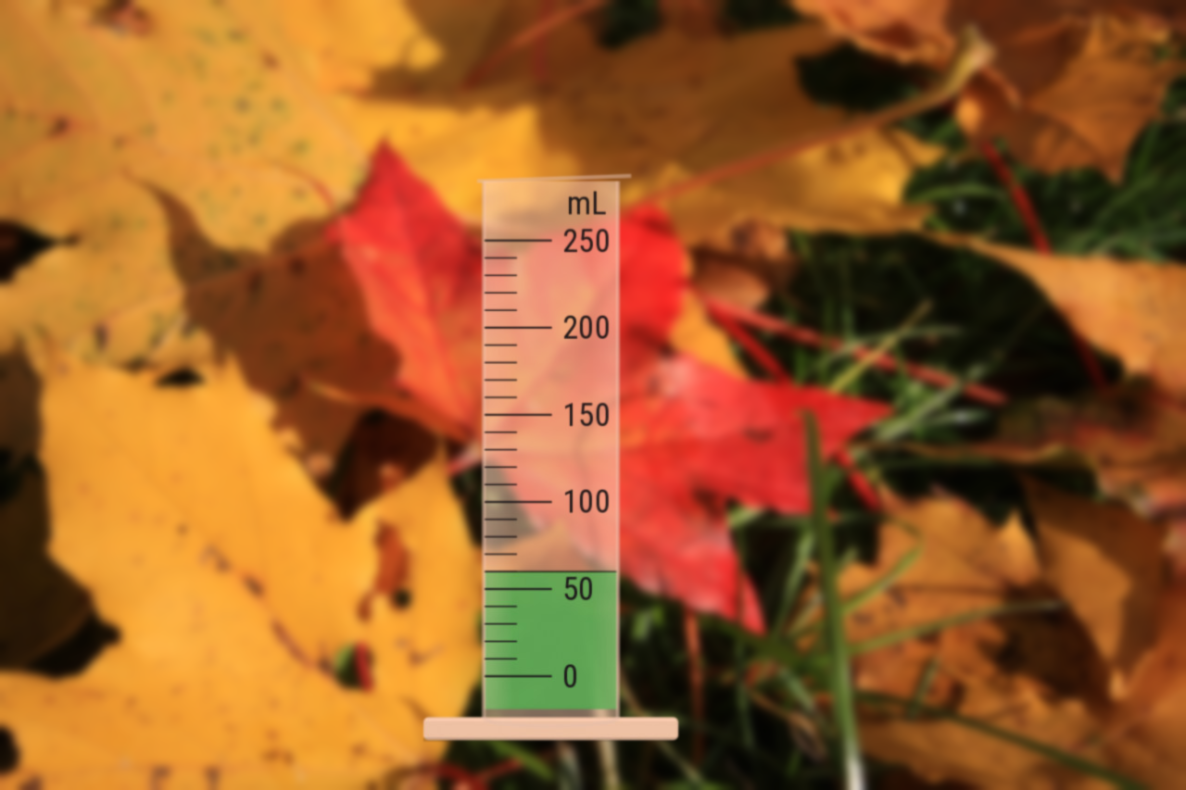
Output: 60 mL
